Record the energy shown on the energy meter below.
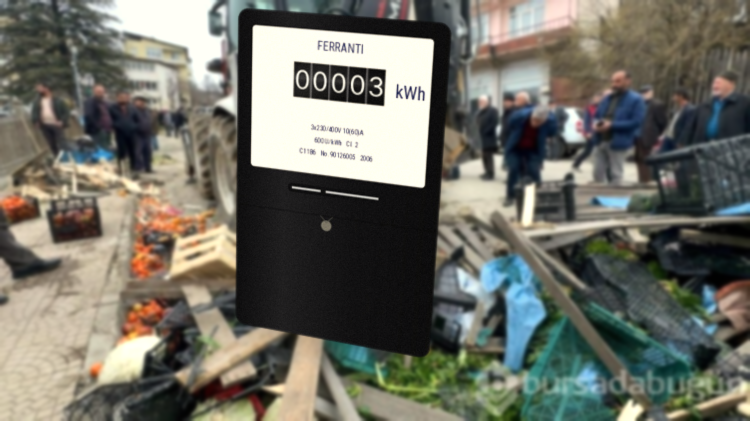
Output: 3 kWh
